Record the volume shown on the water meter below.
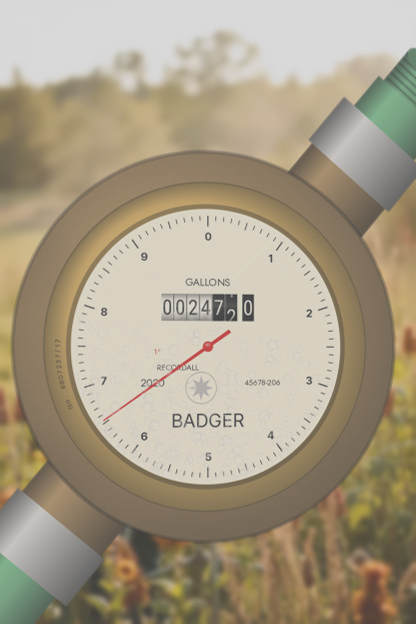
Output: 24716.5 gal
